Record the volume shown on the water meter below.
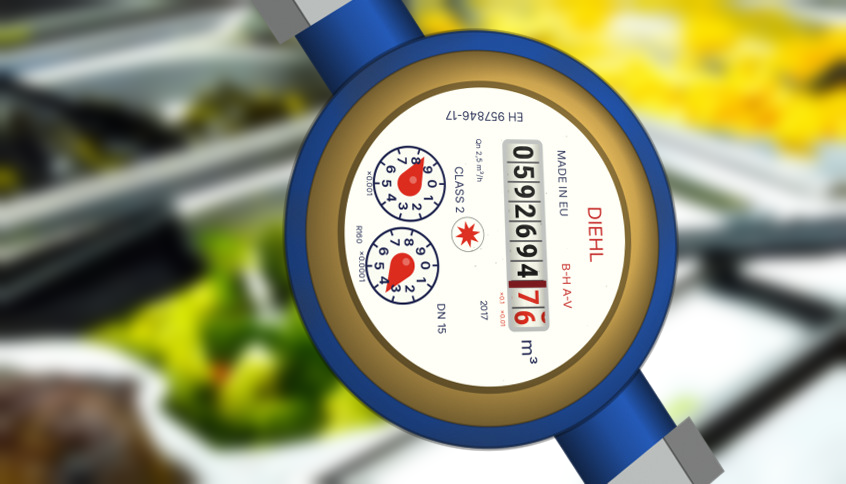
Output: 592694.7583 m³
